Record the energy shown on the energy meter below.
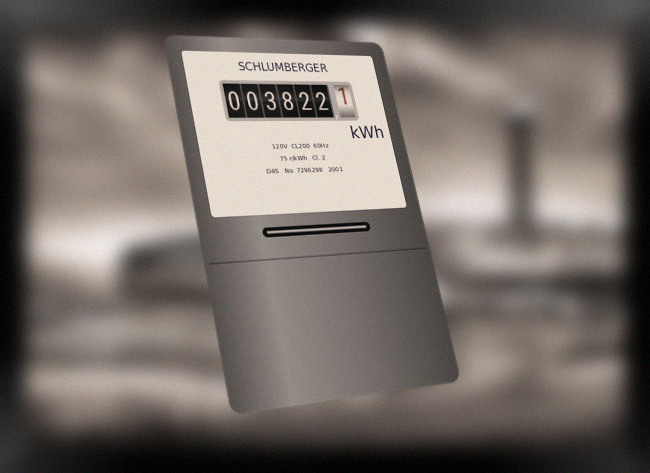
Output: 3822.1 kWh
